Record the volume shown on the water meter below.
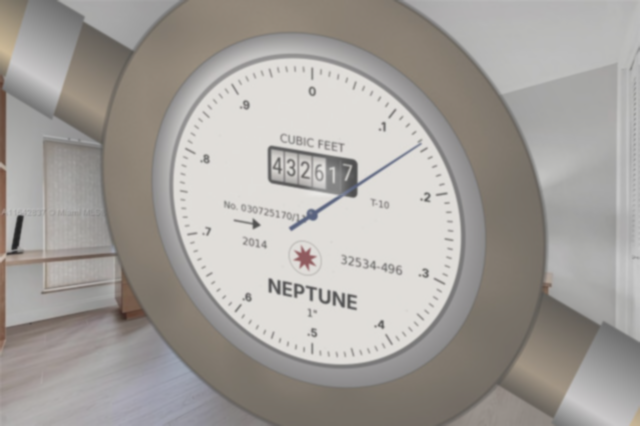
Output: 432617.14 ft³
